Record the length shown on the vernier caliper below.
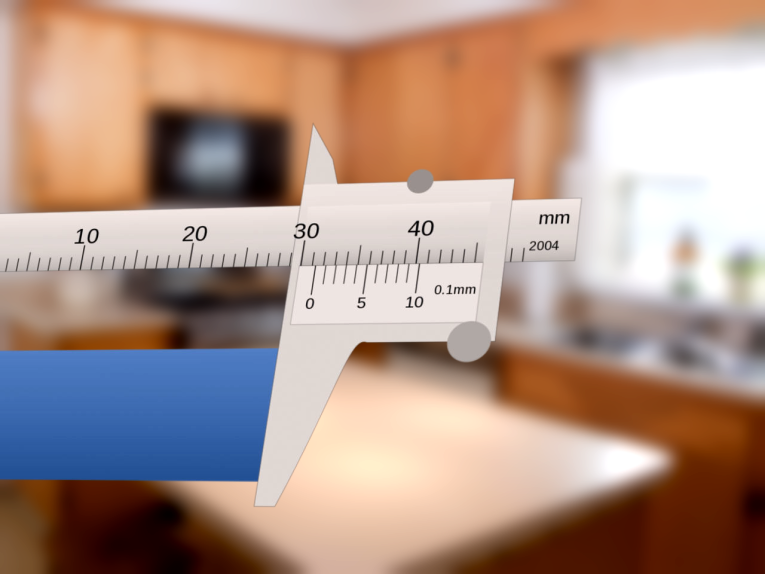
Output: 31.3 mm
